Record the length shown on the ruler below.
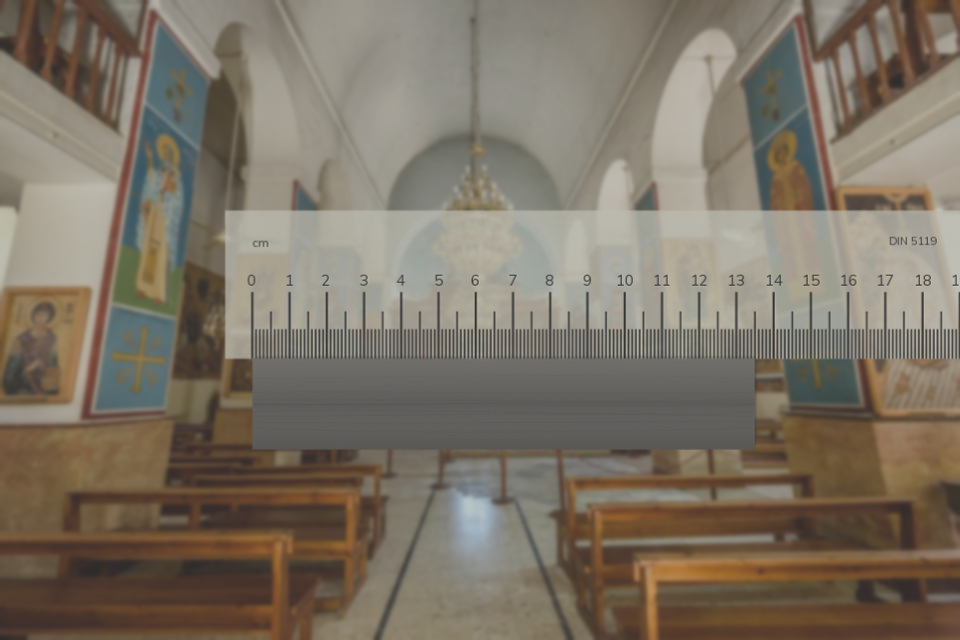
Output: 13.5 cm
